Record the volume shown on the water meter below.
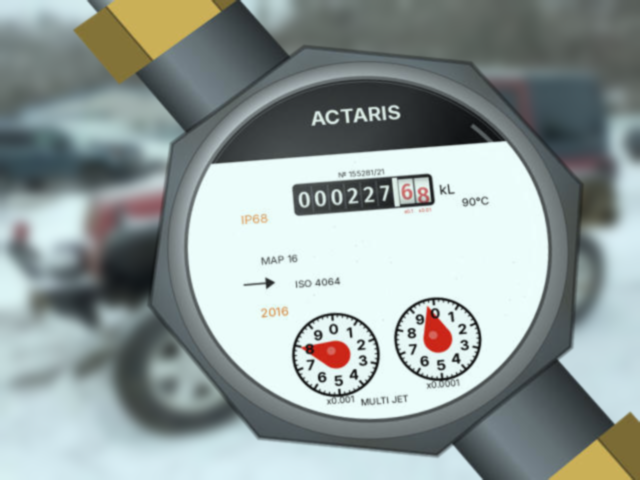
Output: 227.6779 kL
